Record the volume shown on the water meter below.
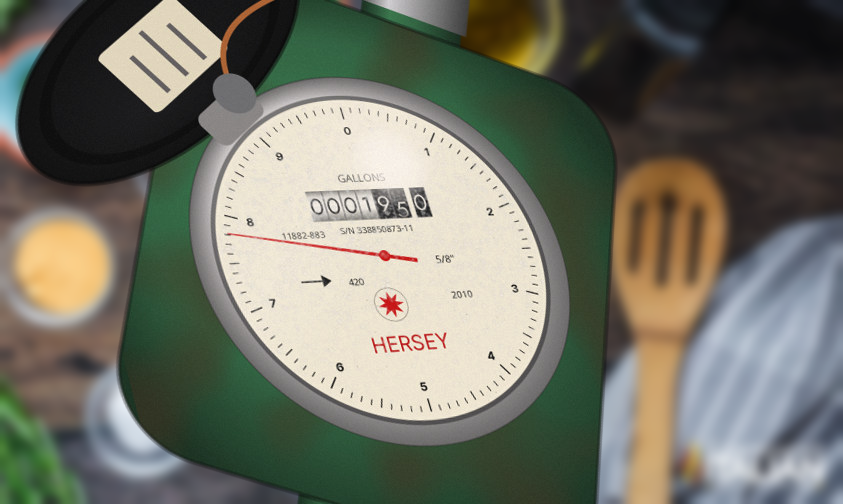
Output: 1947.8 gal
